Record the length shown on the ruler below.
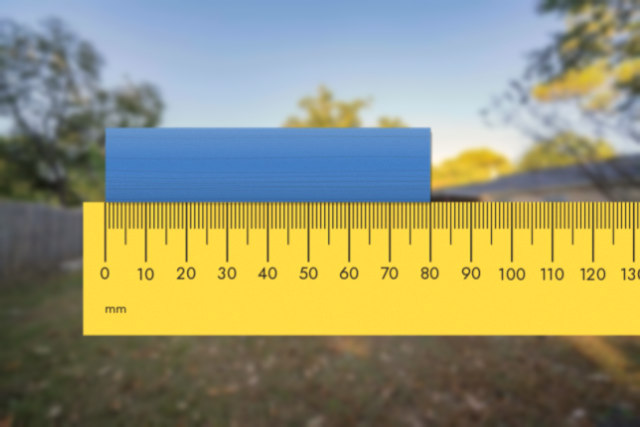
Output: 80 mm
